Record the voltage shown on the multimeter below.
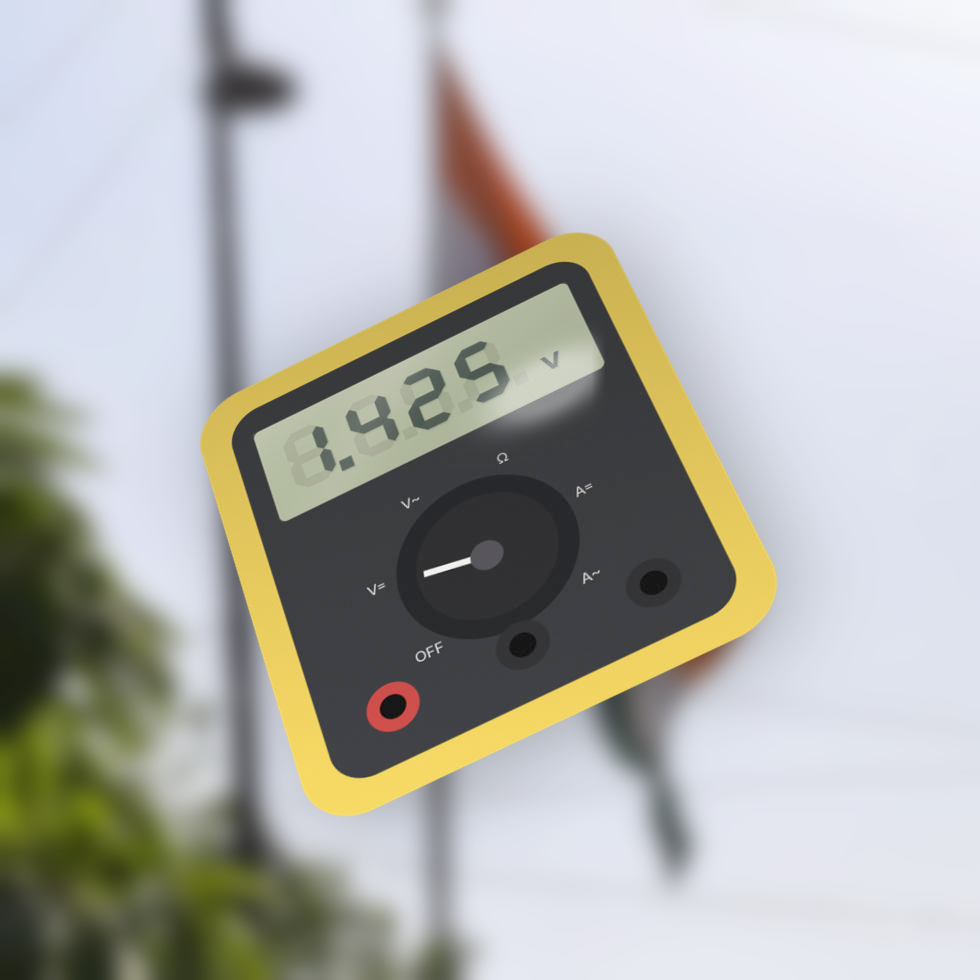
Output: 1.425 V
